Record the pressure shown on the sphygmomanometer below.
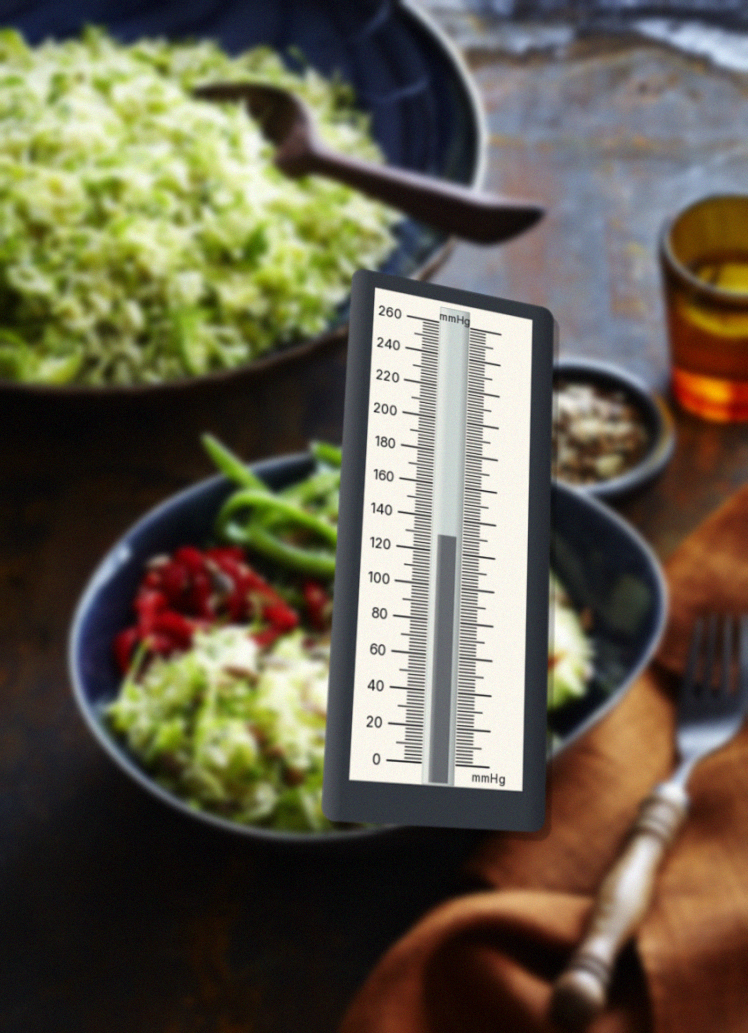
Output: 130 mmHg
